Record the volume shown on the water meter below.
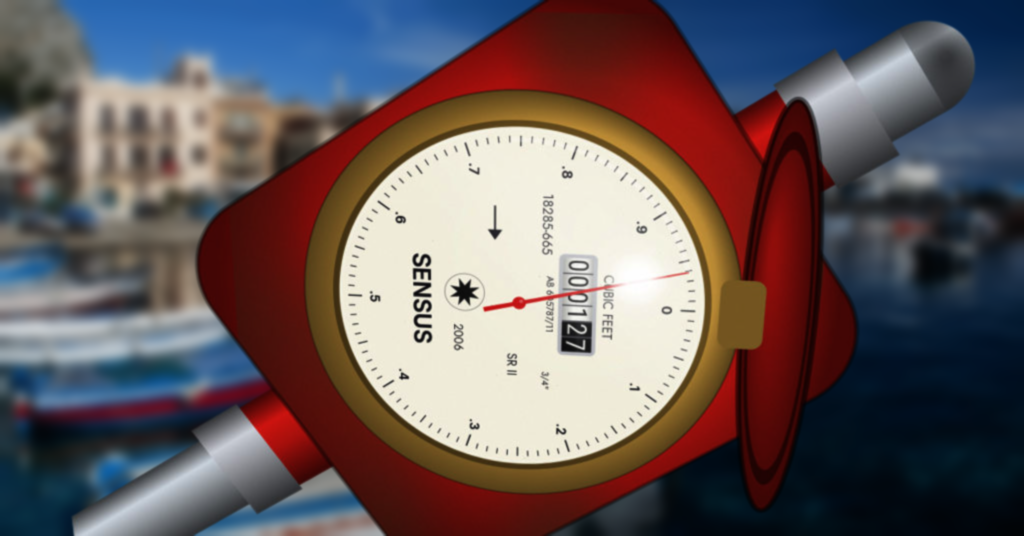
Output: 126.96 ft³
